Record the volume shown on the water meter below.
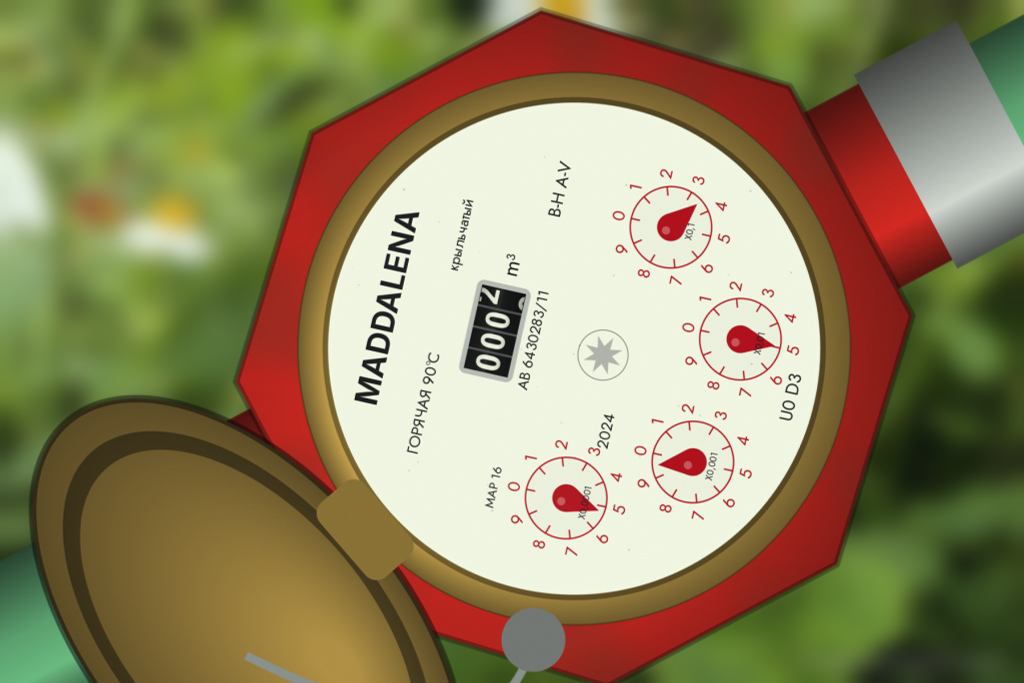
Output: 2.3495 m³
